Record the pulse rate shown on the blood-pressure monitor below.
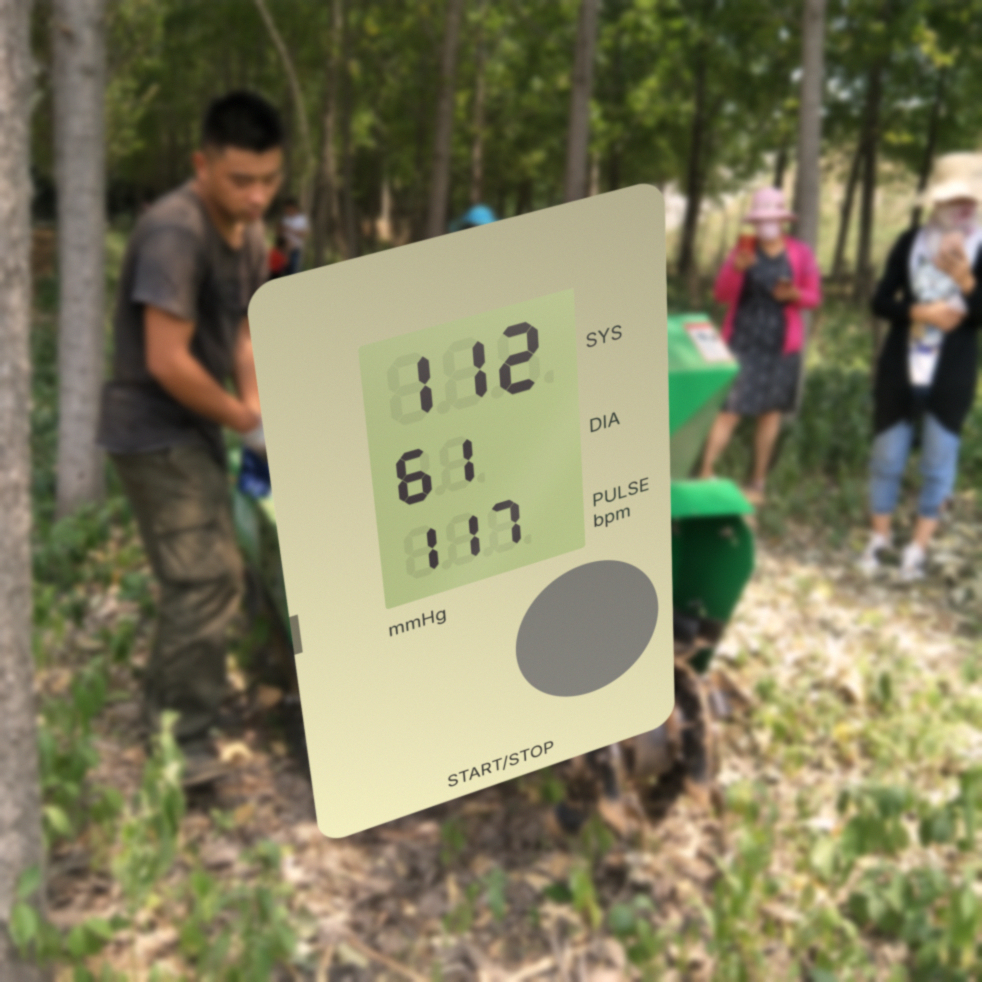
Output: 117 bpm
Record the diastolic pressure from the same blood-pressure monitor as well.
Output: 61 mmHg
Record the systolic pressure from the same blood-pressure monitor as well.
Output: 112 mmHg
